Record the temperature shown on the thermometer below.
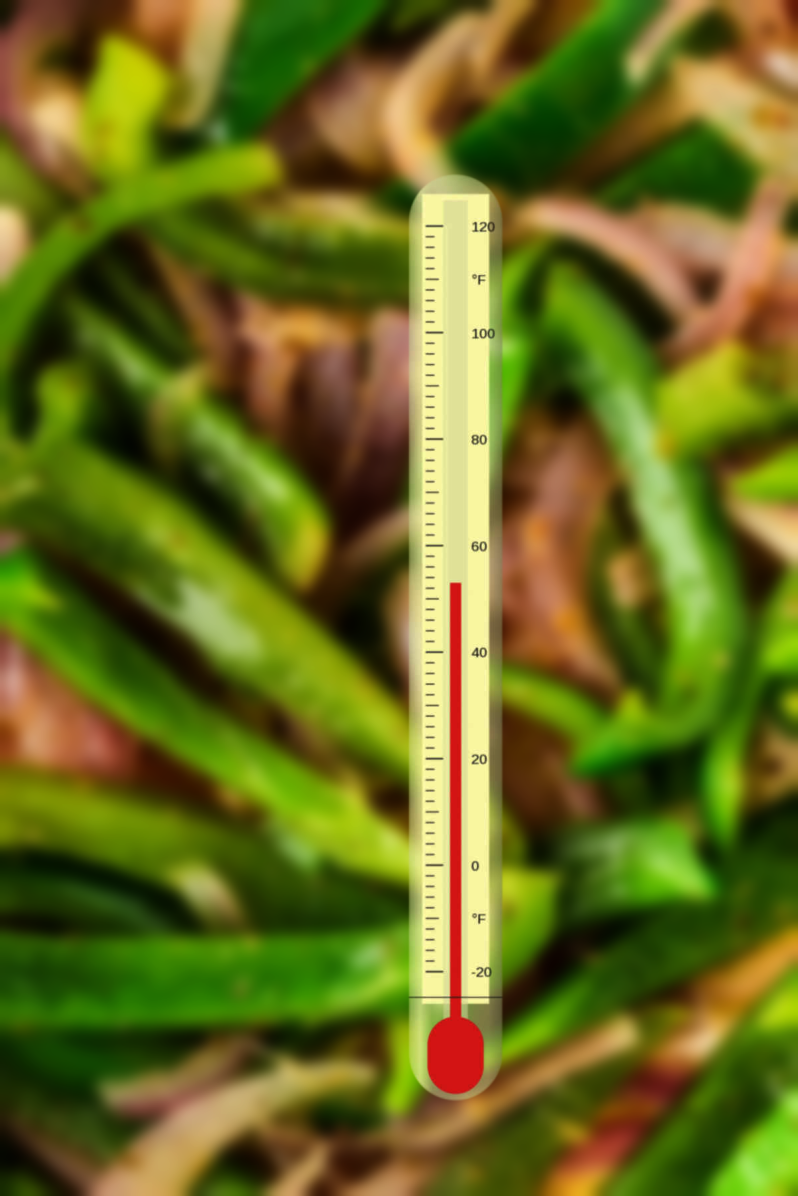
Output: 53 °F
